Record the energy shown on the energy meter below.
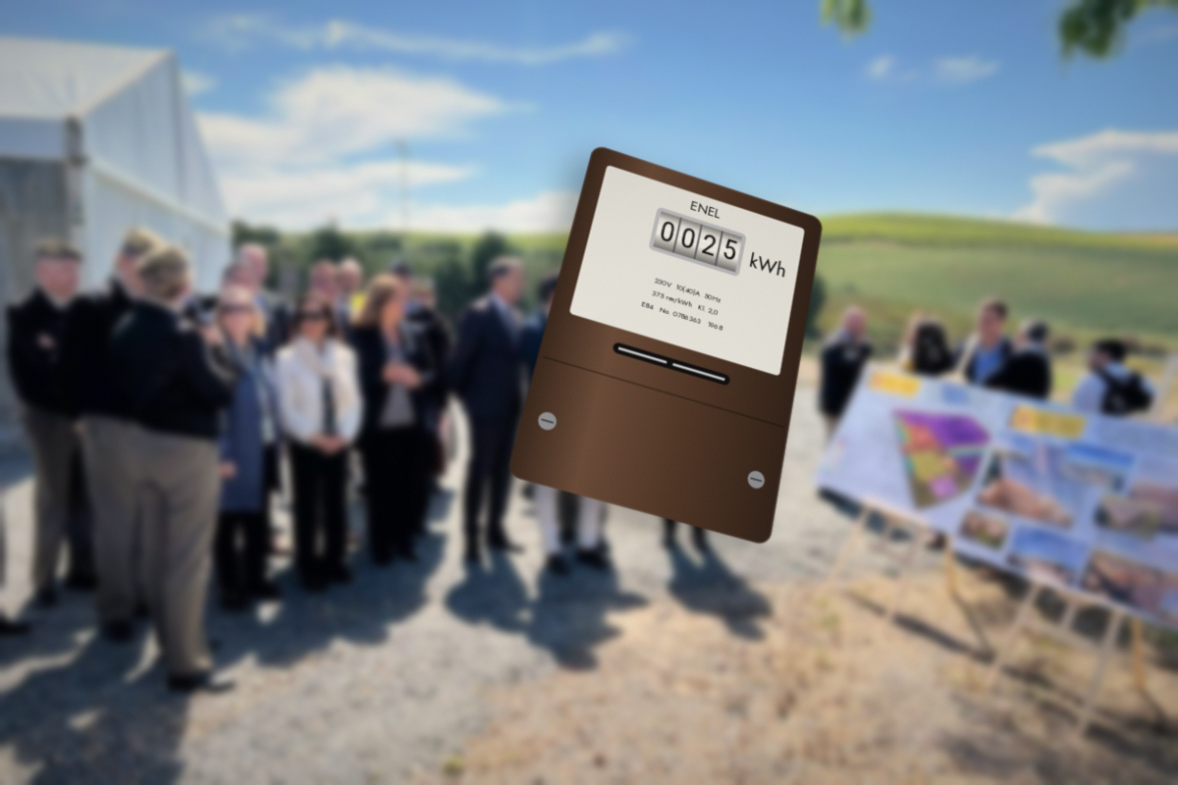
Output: 25 kWh
